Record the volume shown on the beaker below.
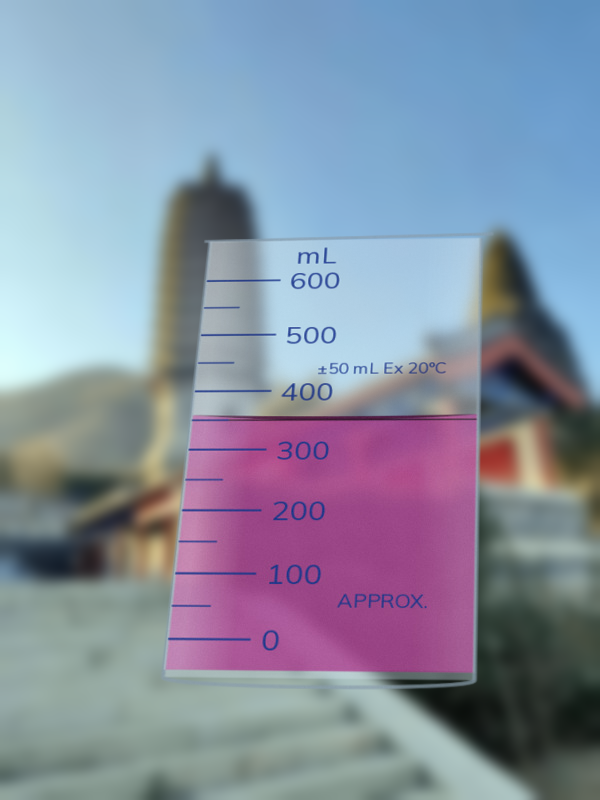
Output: 350 mL
